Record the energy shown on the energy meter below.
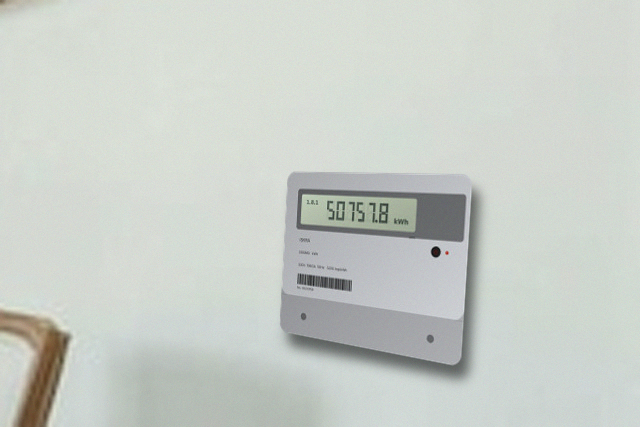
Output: 50757.8 kWh
